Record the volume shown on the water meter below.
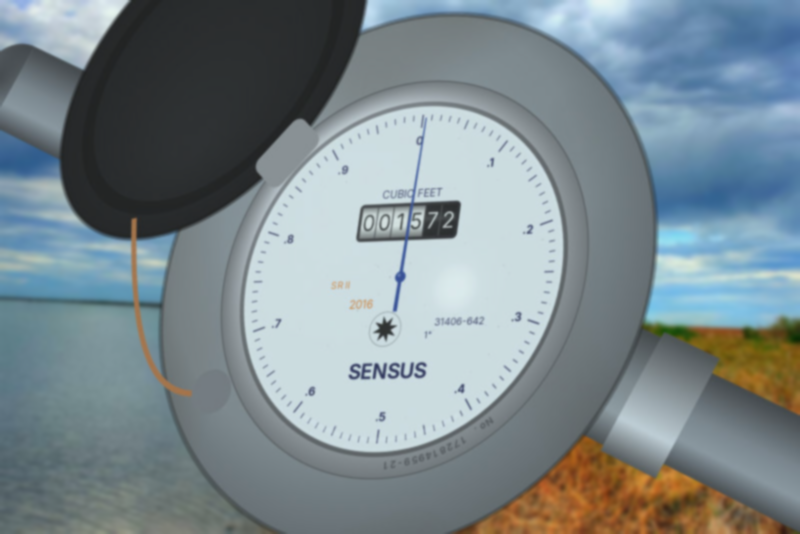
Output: 1572.00 ft³
